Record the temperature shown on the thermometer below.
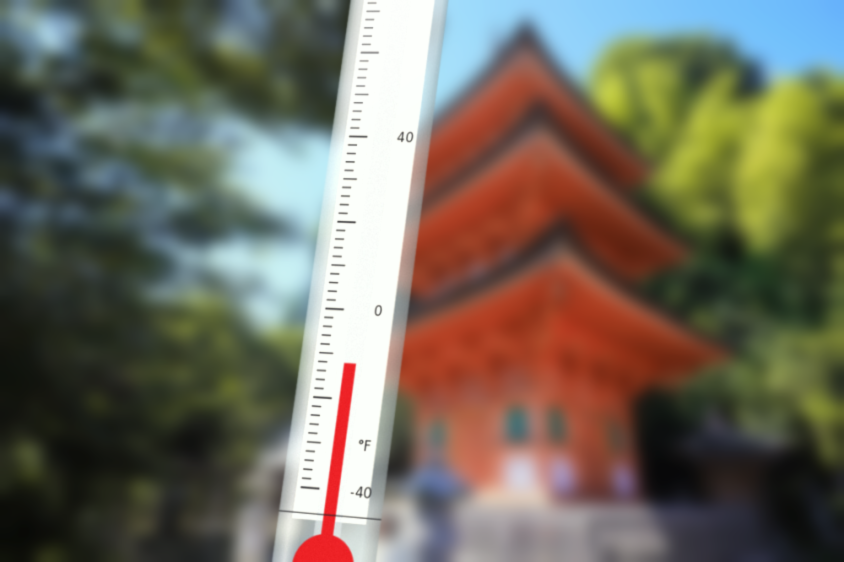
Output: -12 °F
